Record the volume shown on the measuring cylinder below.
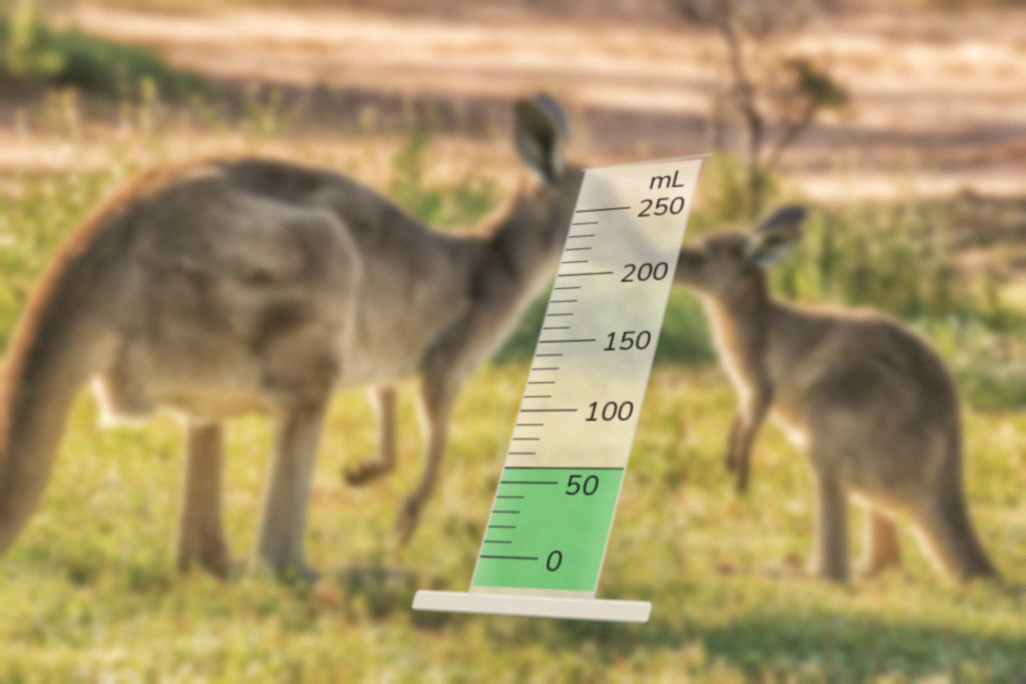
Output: 60 mL
